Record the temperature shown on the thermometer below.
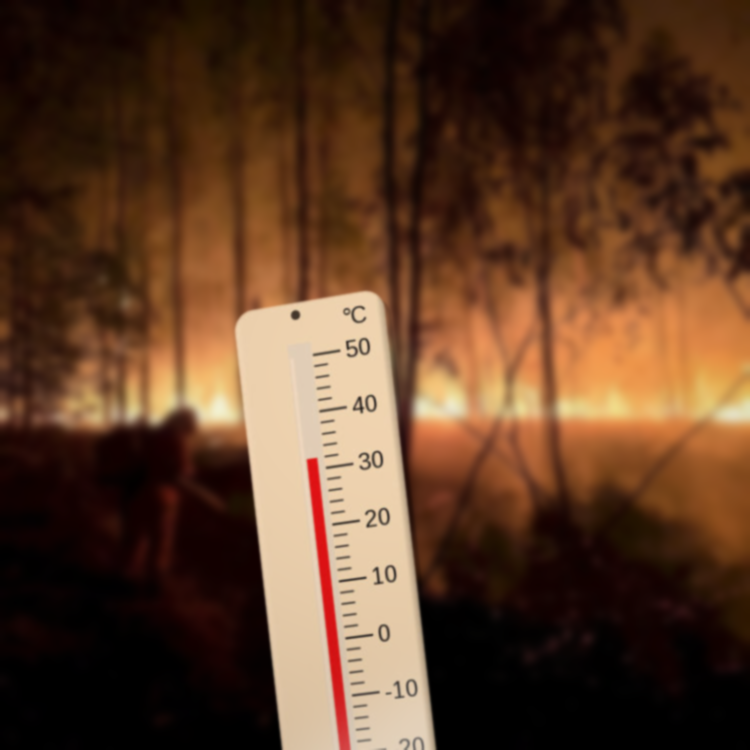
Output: 32 °C
